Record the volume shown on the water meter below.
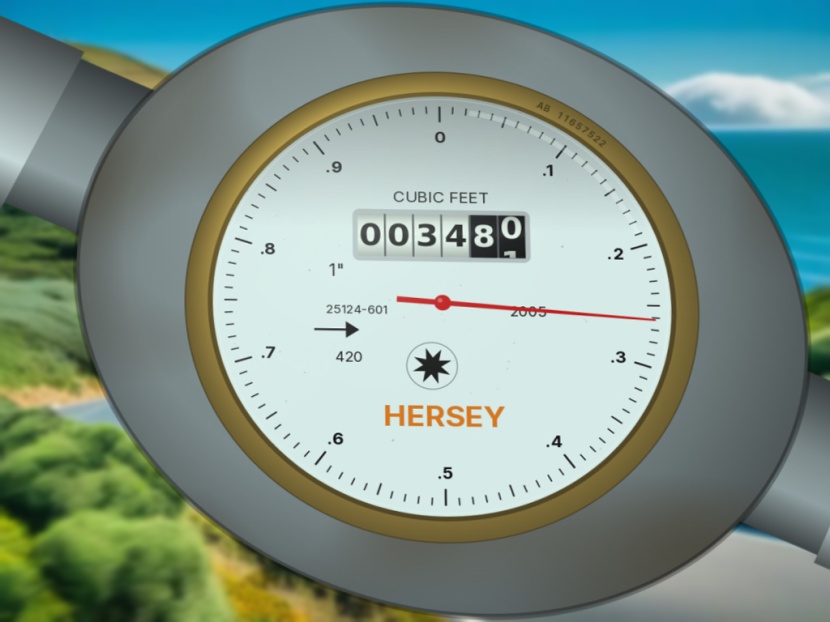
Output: 3480.26 ft³
